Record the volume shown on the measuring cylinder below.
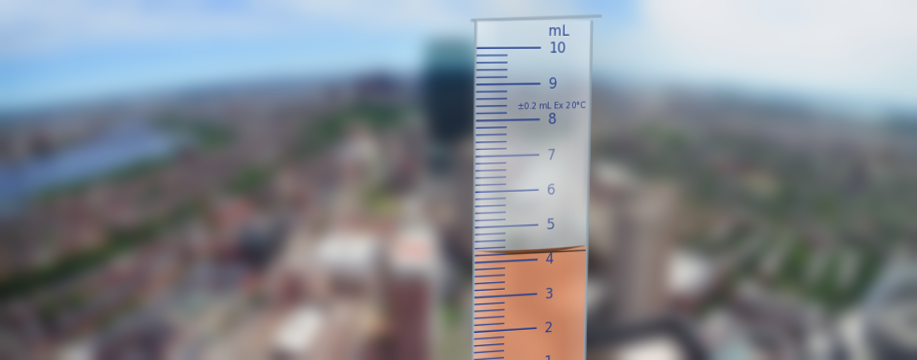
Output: 4.2 mL
